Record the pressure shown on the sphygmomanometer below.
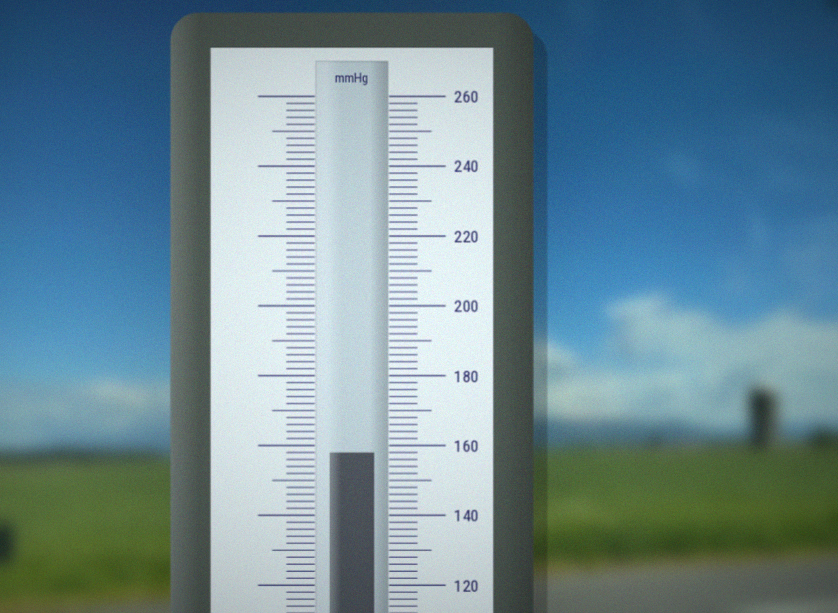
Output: 158 mmHg
